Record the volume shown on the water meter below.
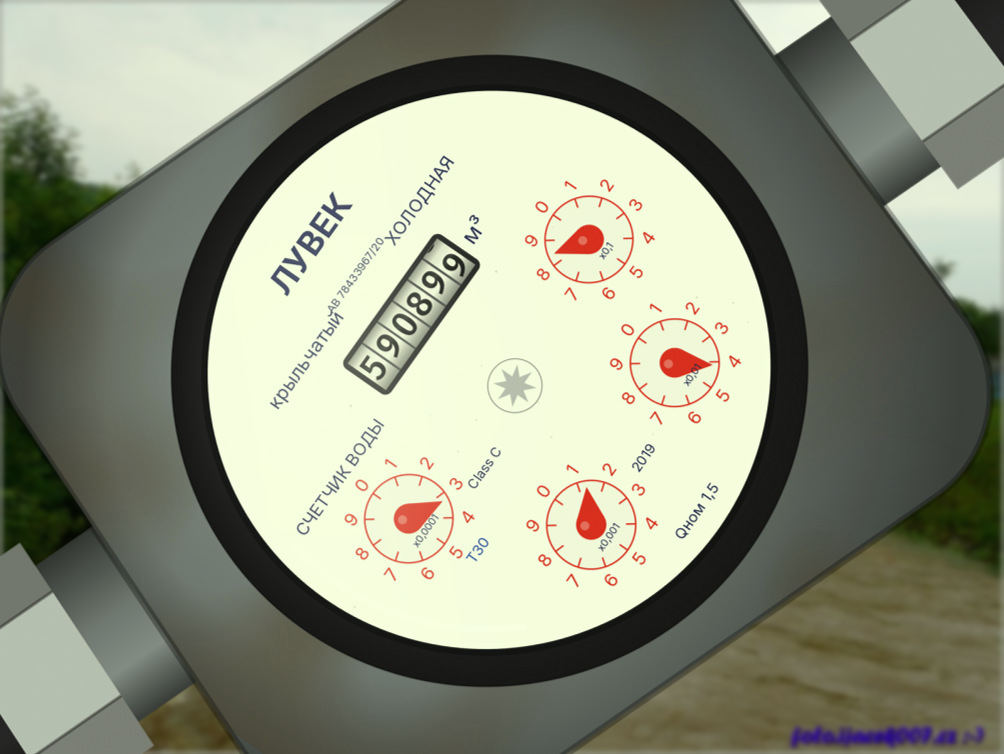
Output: 590898.8413 m³
